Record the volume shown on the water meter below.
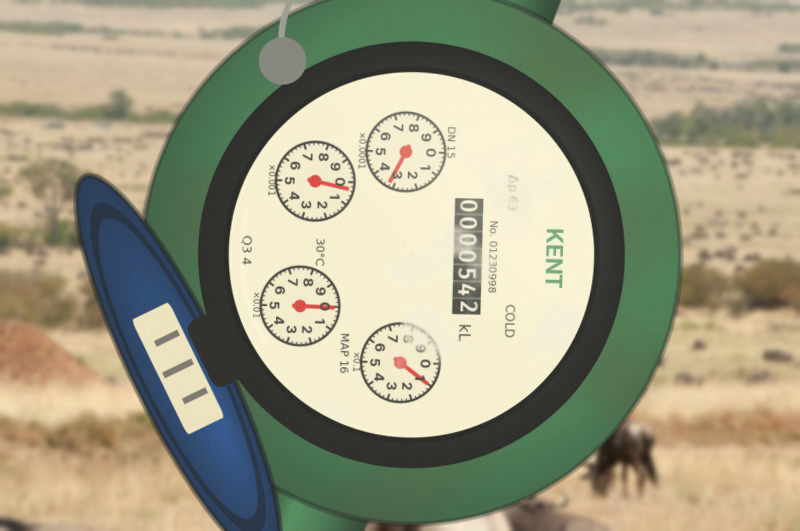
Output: 542.1003 kL
